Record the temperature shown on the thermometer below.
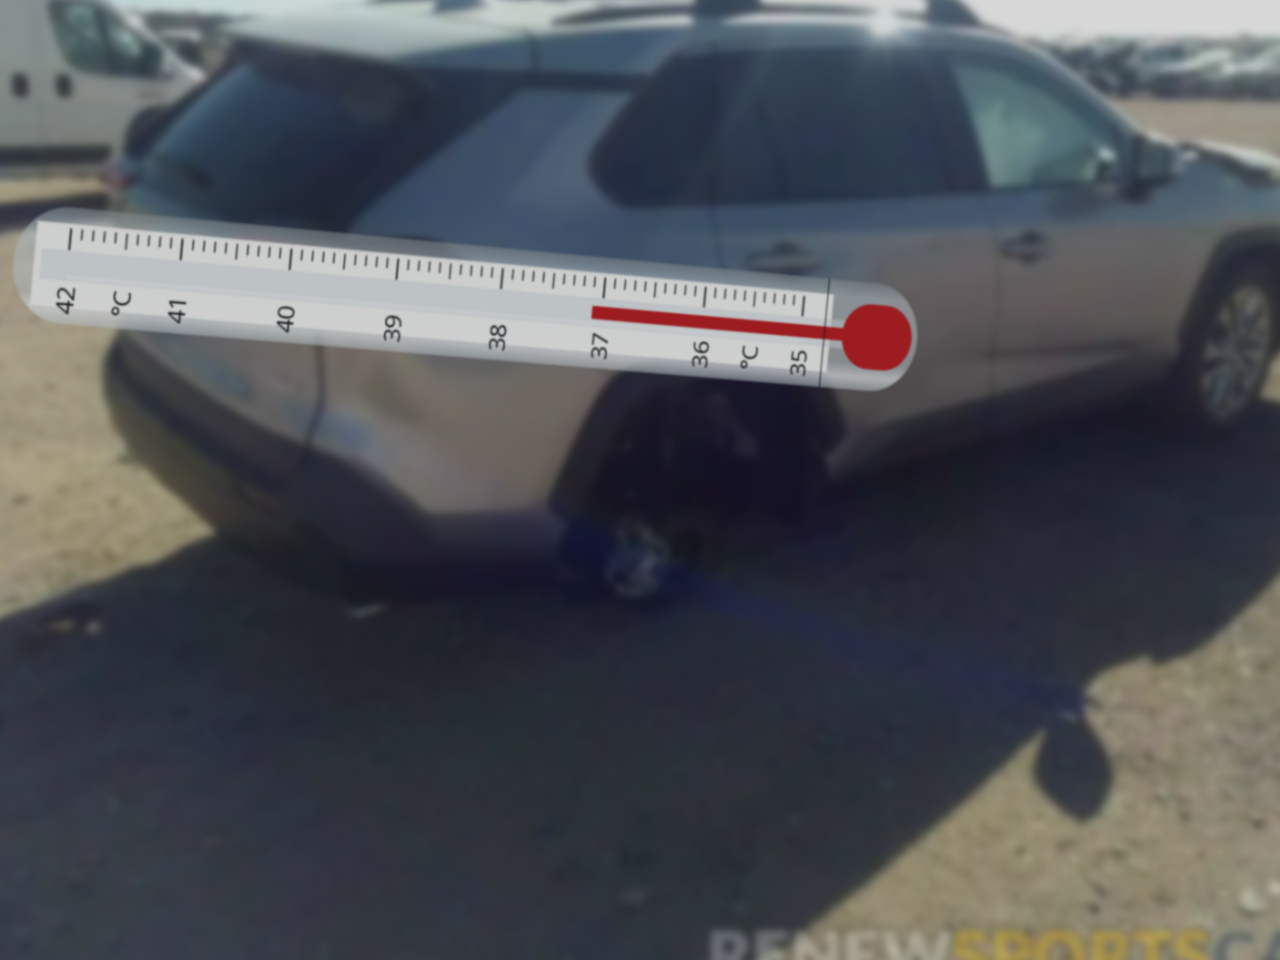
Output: 37.1 °C
